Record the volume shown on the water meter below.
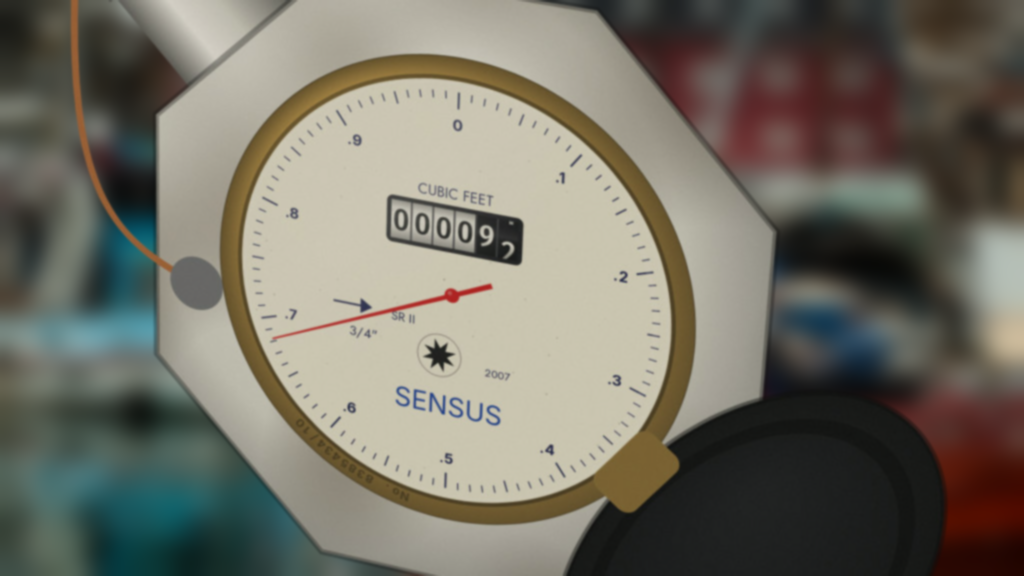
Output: 91.68 ft³
